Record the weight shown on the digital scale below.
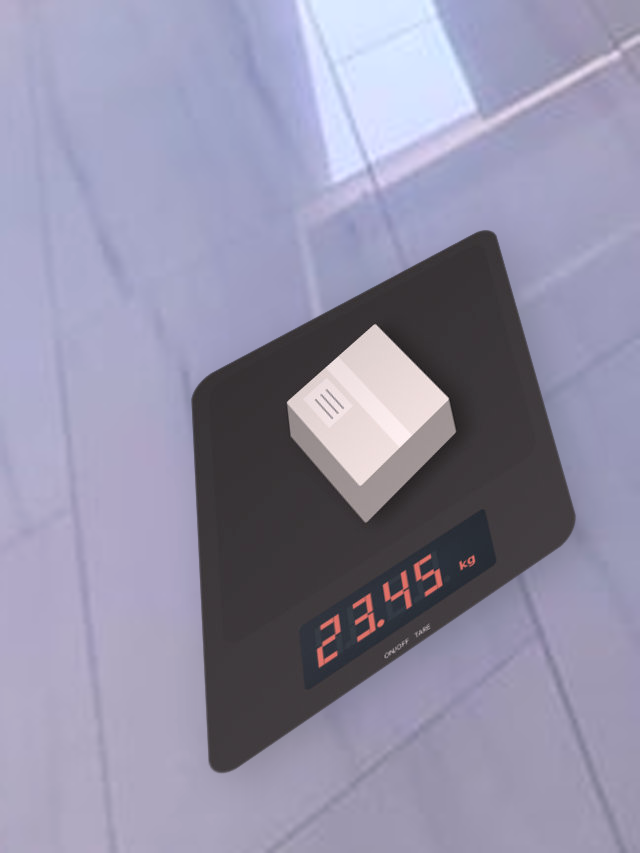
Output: 23.45 kg
